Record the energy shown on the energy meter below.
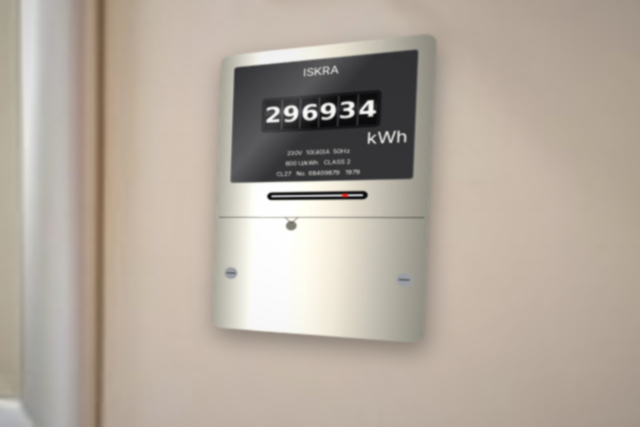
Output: 296934 kWh
